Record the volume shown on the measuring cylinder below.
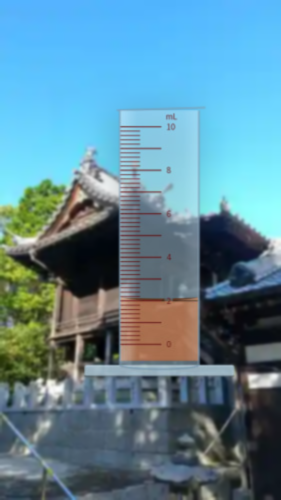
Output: 2 mL
